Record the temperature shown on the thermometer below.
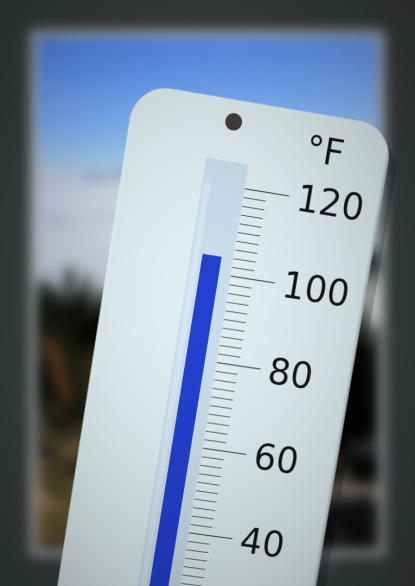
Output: 104 °F
